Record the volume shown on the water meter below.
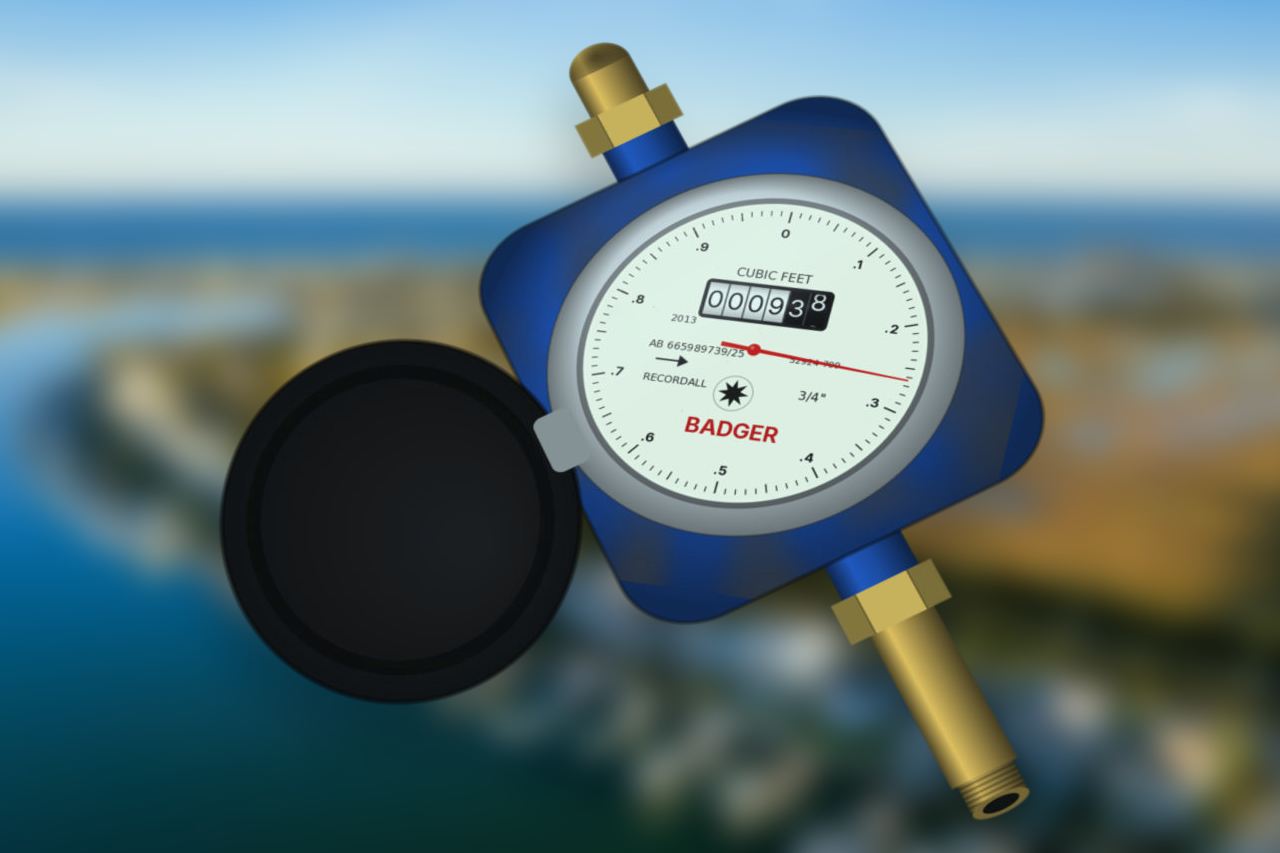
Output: 938.26 ft³
